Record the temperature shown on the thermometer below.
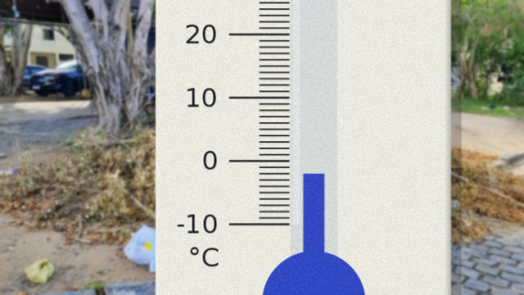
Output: -2 °C
